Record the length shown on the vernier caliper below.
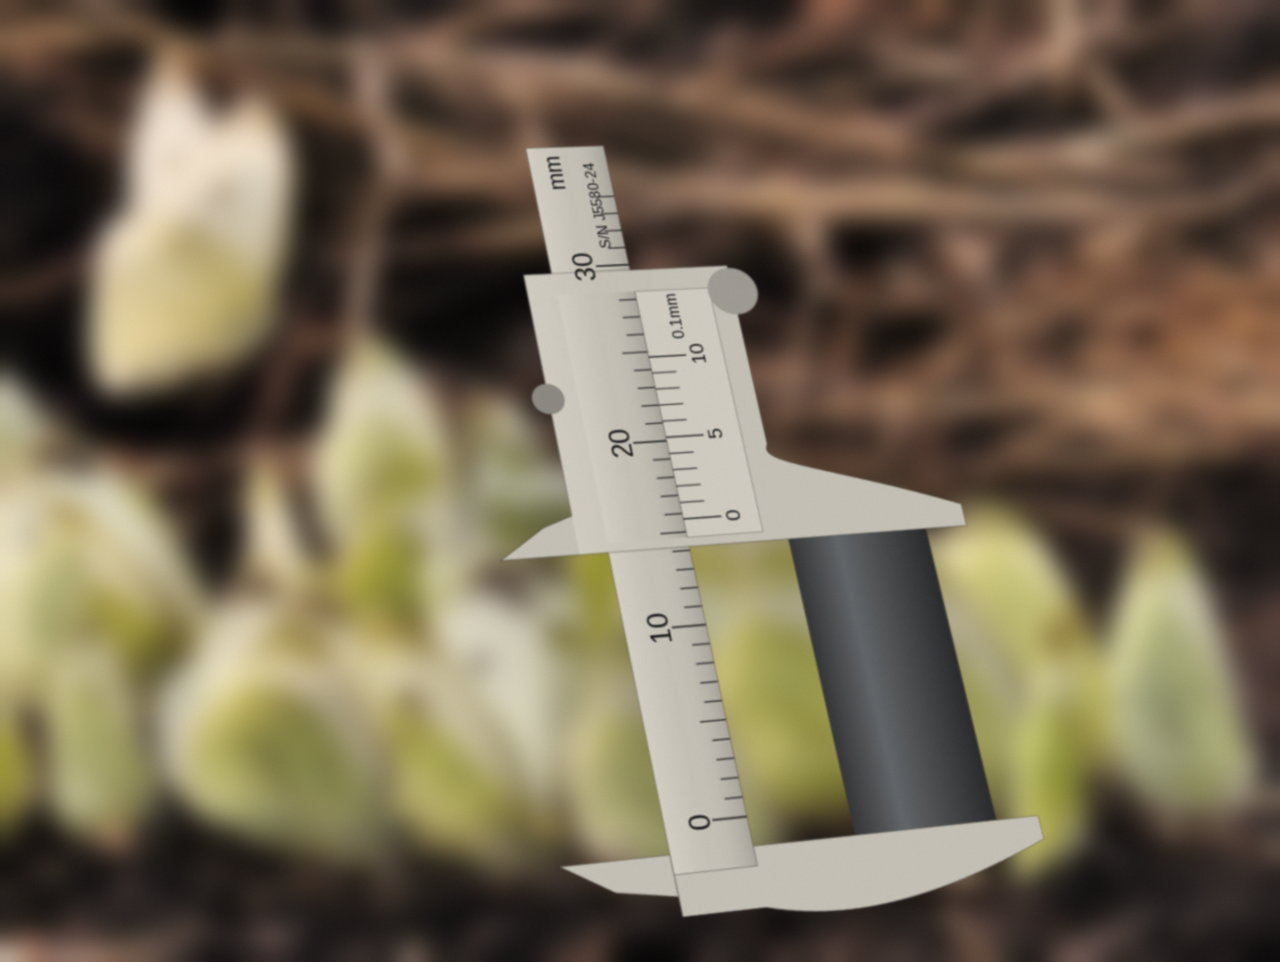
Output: 15.7 mm
